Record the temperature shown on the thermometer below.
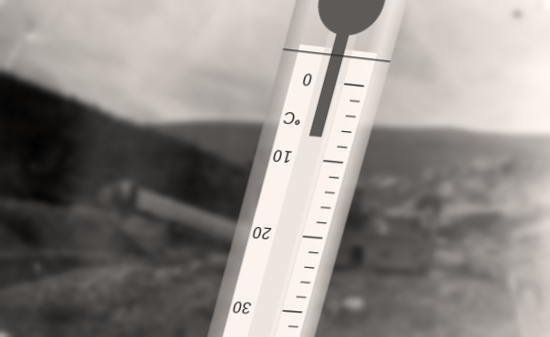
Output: 7 °C
